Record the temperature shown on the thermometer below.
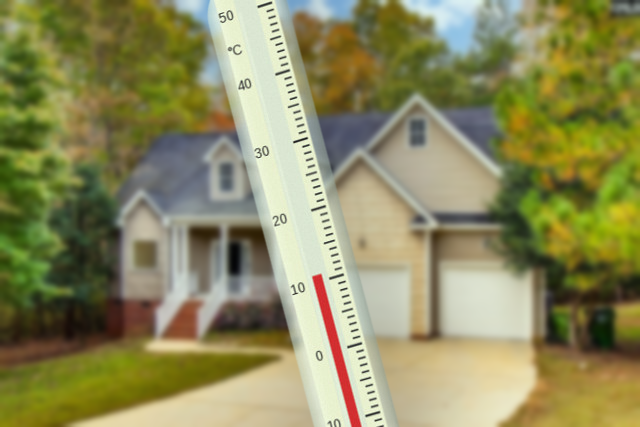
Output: 11 °C
